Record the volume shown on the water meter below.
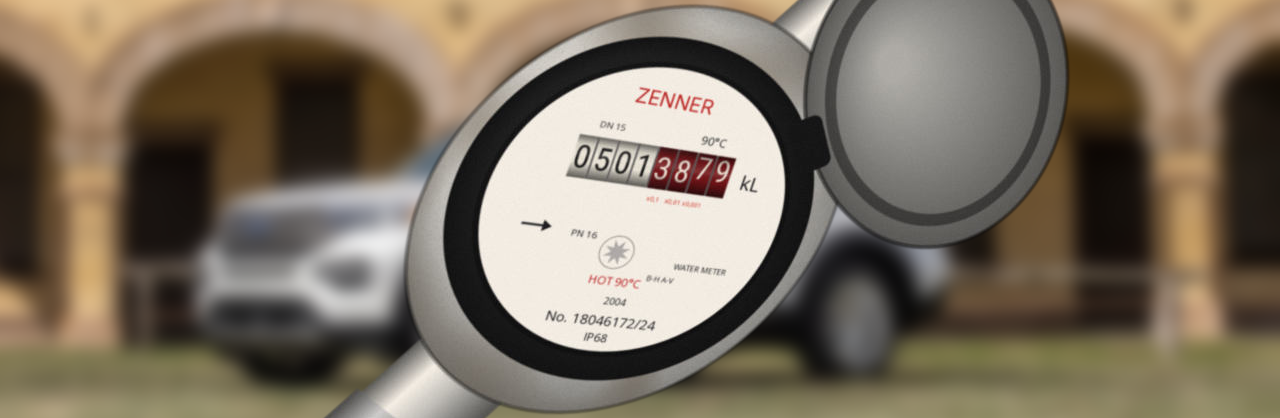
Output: 501.3879 kL
